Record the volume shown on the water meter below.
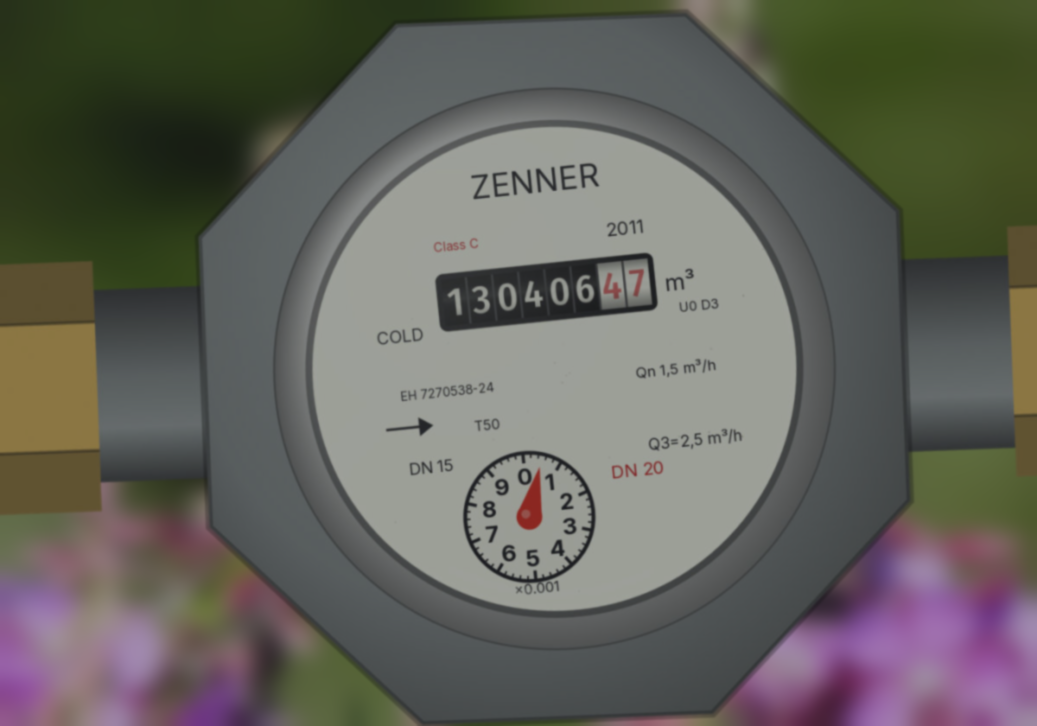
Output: 130406.470 m³
